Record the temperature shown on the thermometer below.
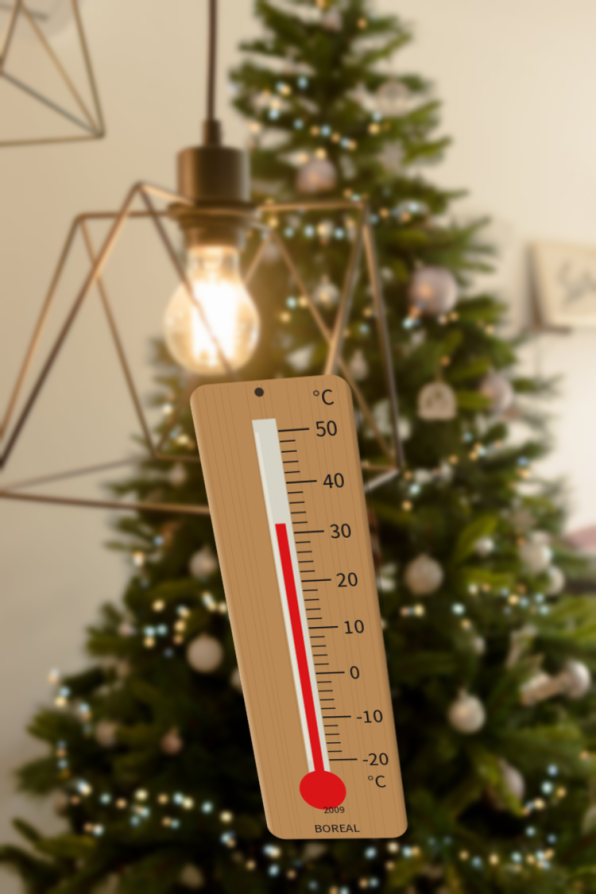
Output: 32 °C
